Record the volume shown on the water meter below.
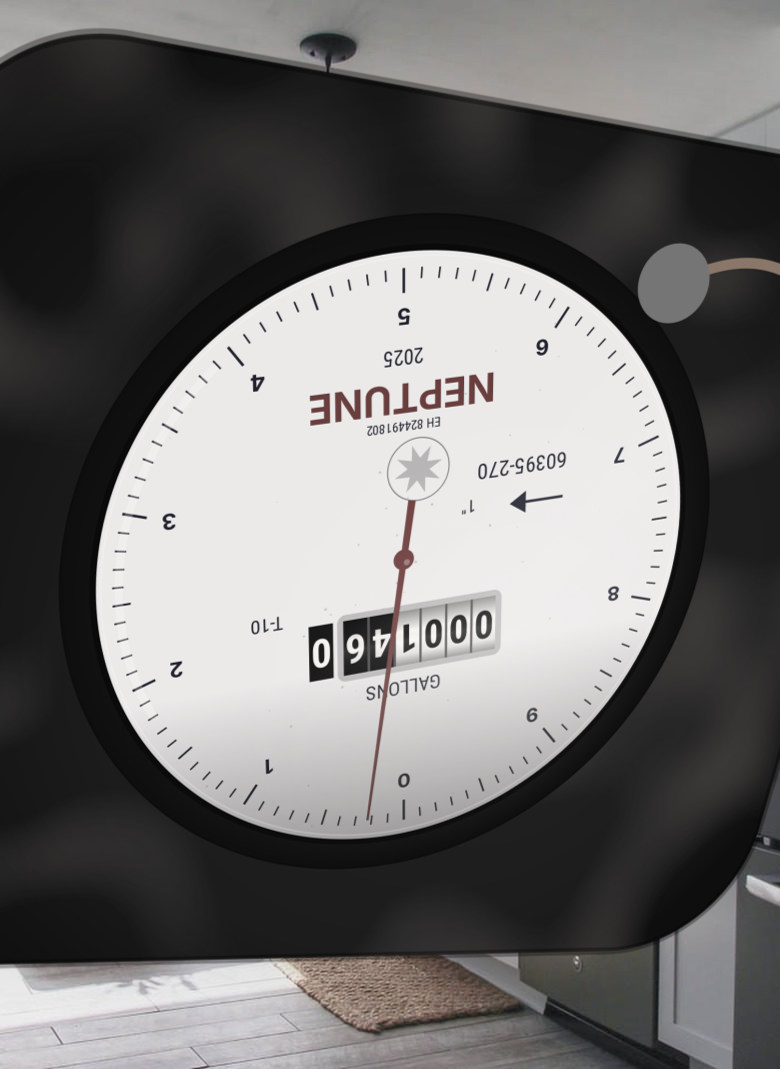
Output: 1460.2 gal
